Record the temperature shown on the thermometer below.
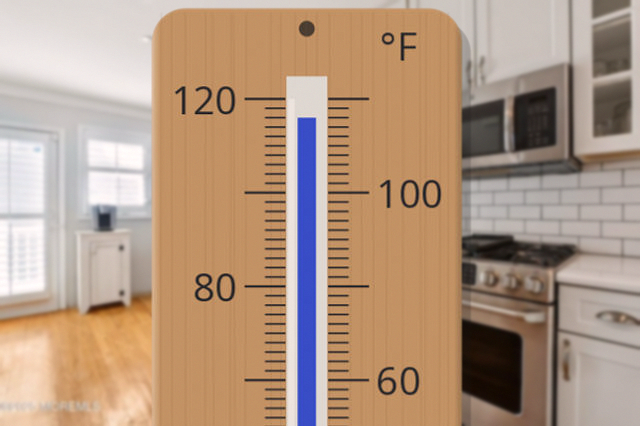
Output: 116 °F
